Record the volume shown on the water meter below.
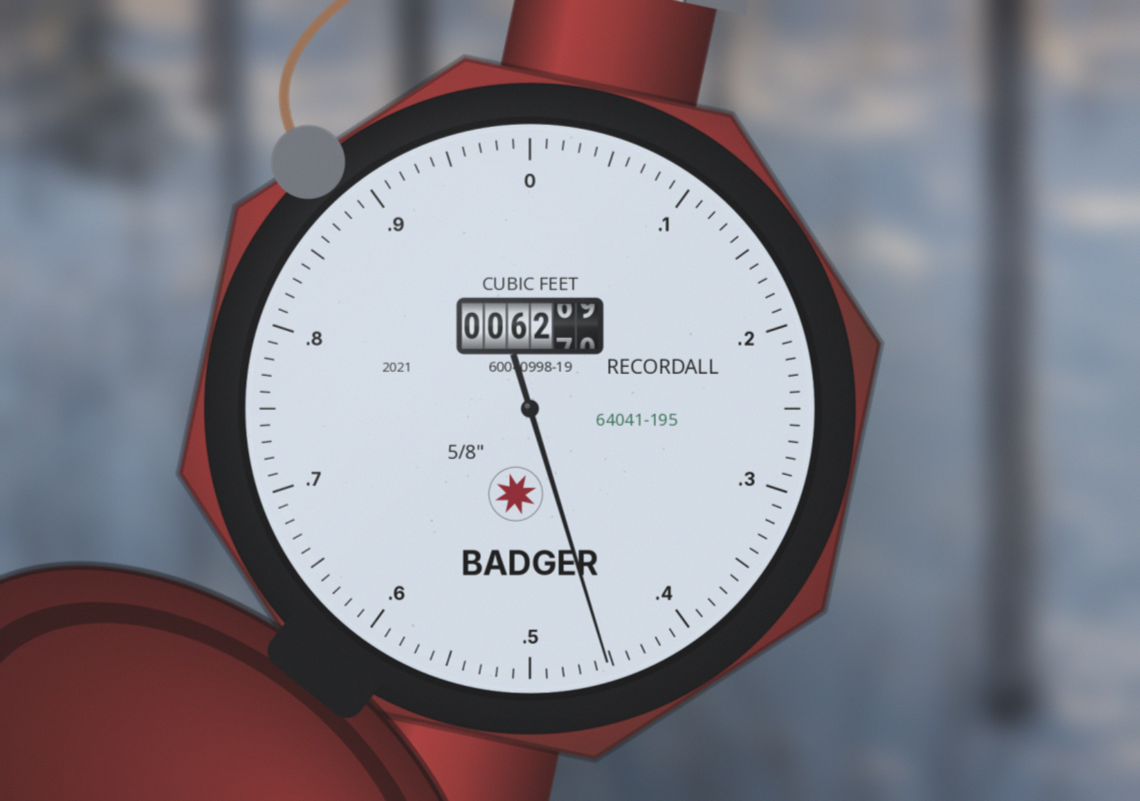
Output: 6269.45 ft³
